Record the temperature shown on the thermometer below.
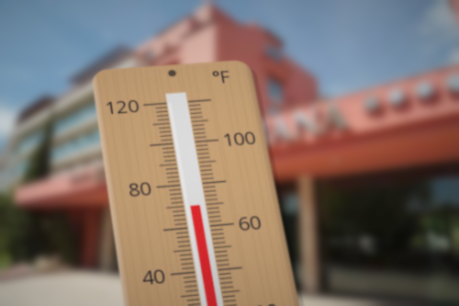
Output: 70 °F
